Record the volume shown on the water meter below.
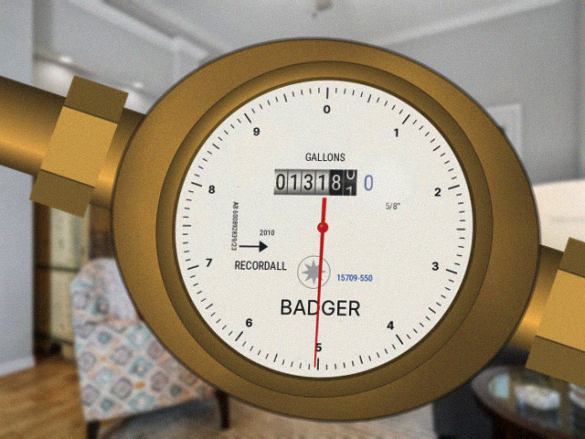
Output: 131805.0 gal
